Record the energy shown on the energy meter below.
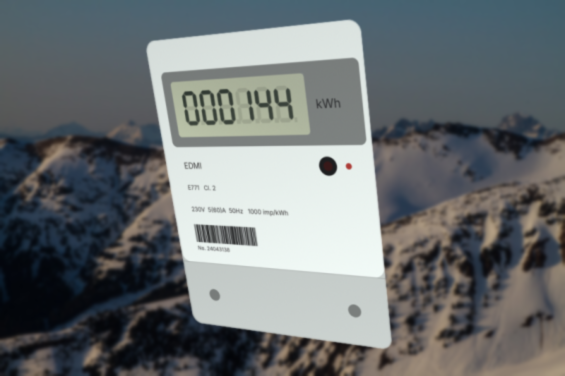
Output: 144 kWh
